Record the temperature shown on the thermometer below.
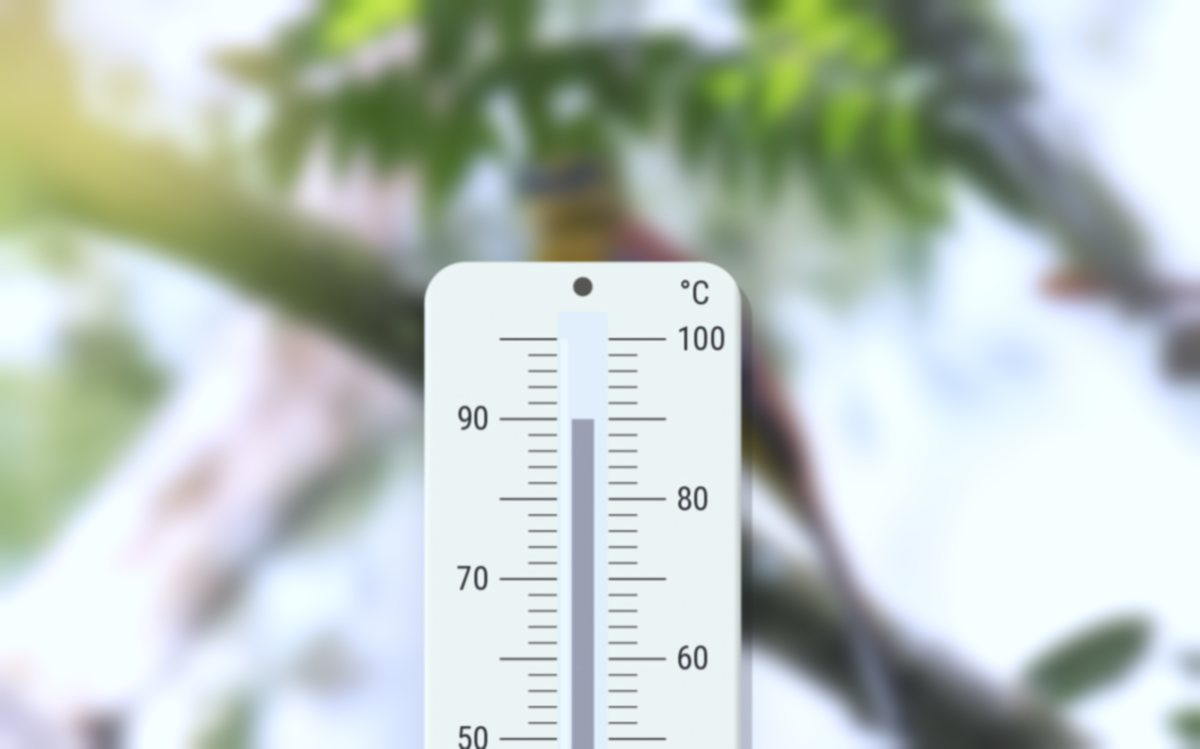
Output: 90 °C
